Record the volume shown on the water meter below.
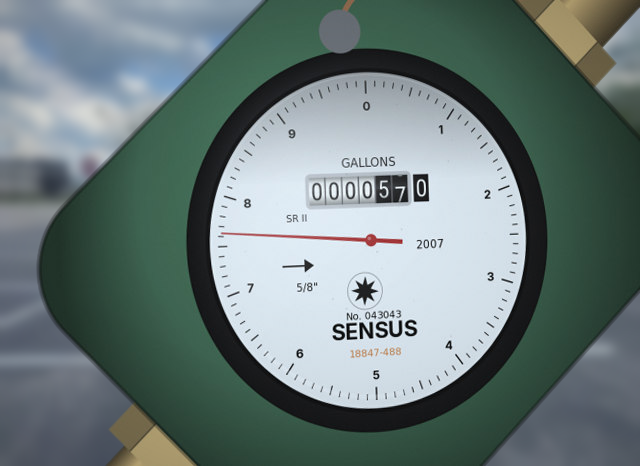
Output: 567.6 gal
